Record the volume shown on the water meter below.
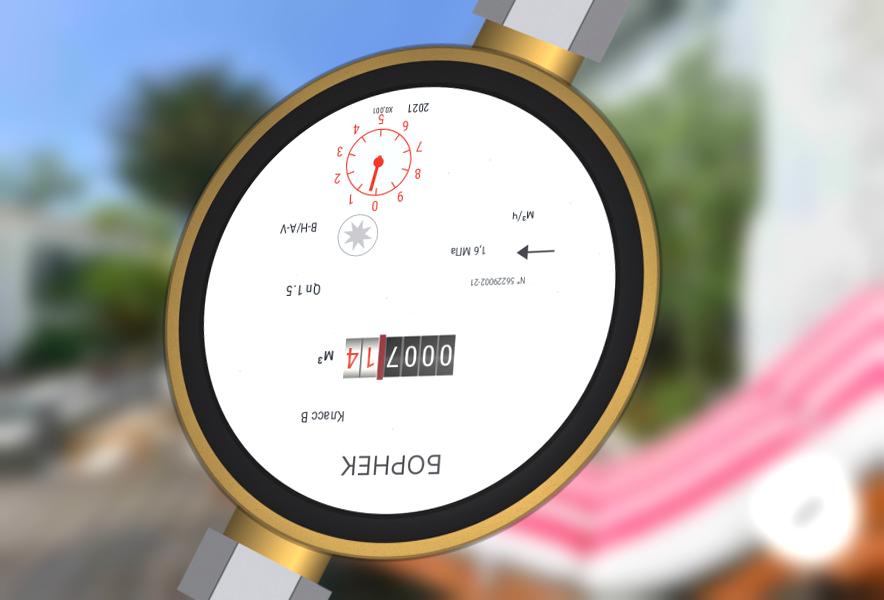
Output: 7.140 m³
